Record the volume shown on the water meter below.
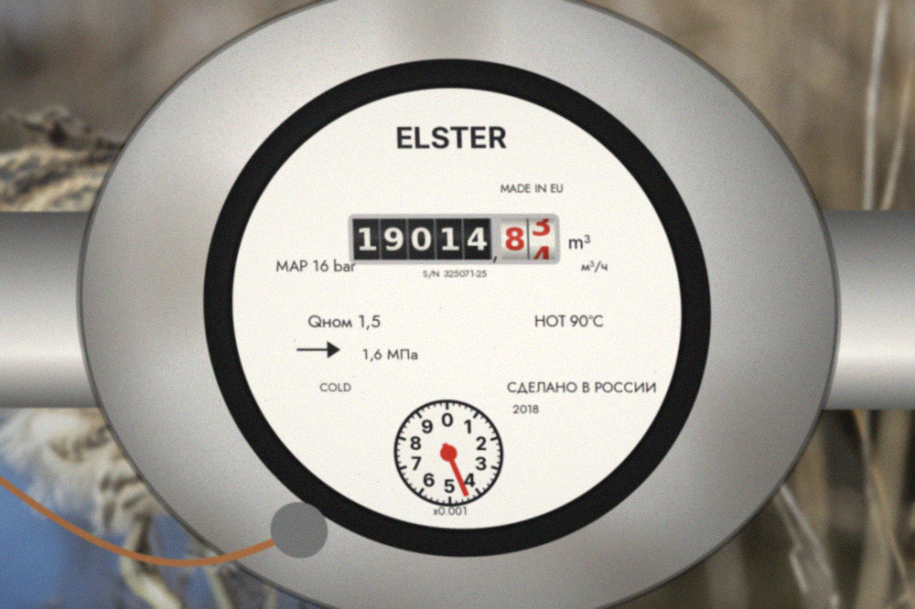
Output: 19014.834 m³
